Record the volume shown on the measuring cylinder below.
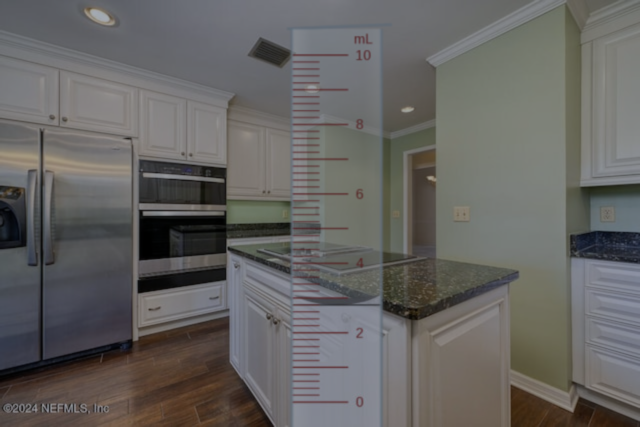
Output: 2.8 mL
